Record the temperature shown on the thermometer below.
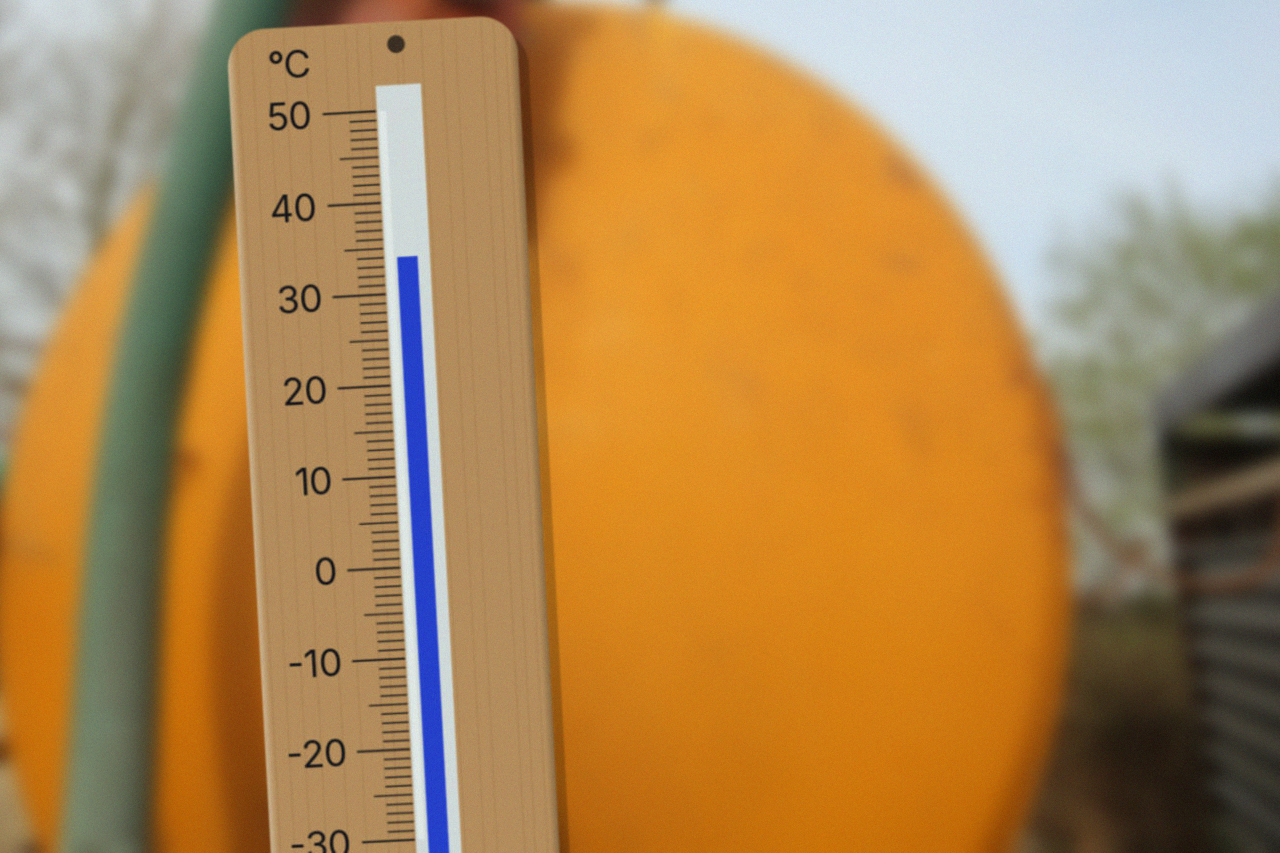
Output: 34 °C
